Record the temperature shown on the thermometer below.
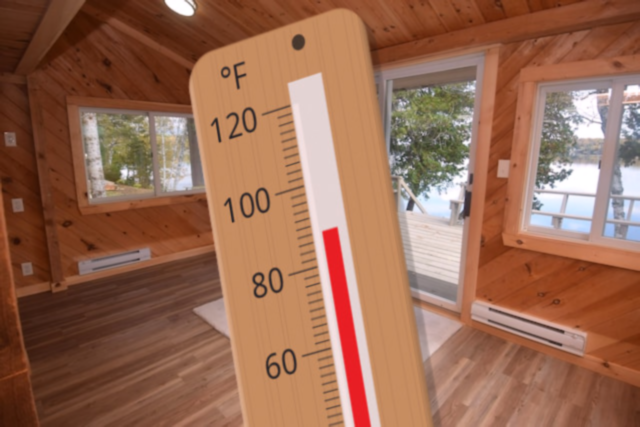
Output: 88 °F
